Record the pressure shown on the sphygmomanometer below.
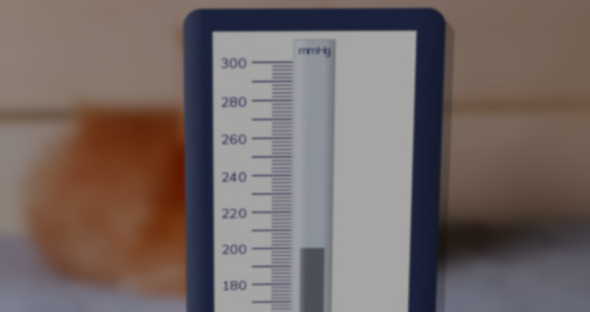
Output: 200 mmHg
